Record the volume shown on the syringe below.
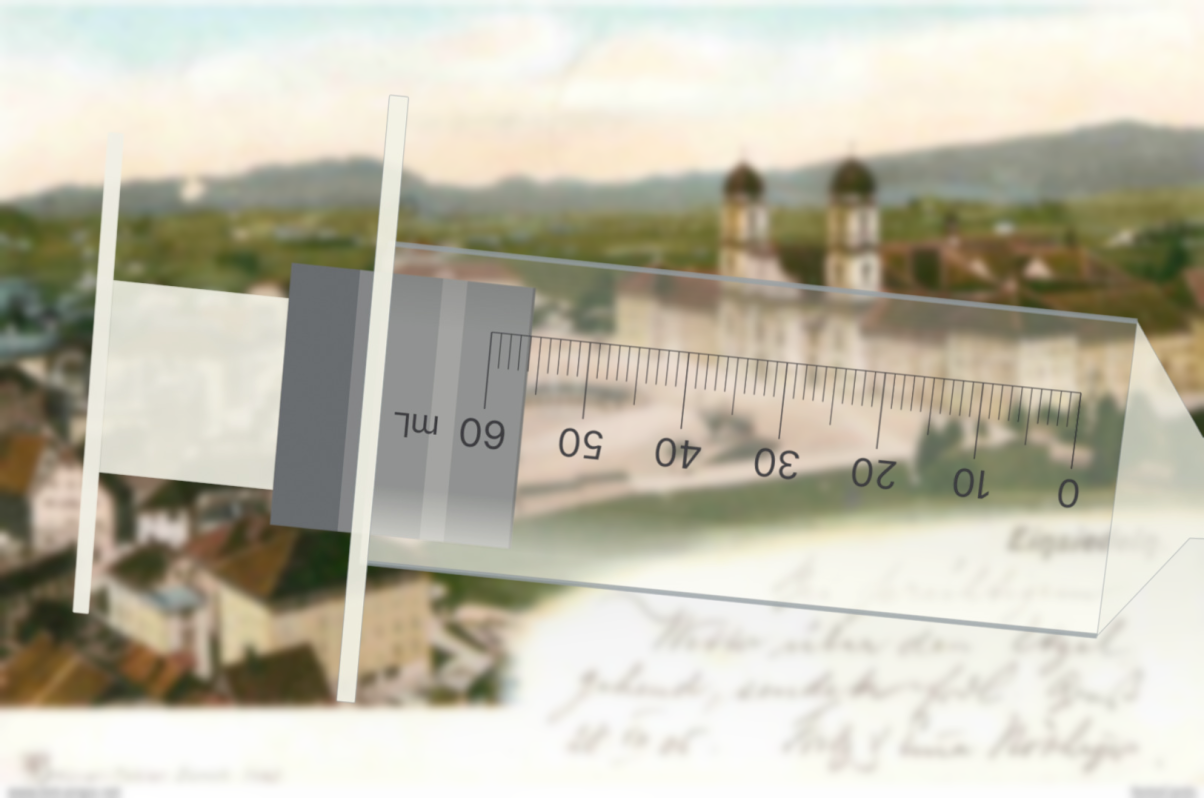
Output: 56 mL
